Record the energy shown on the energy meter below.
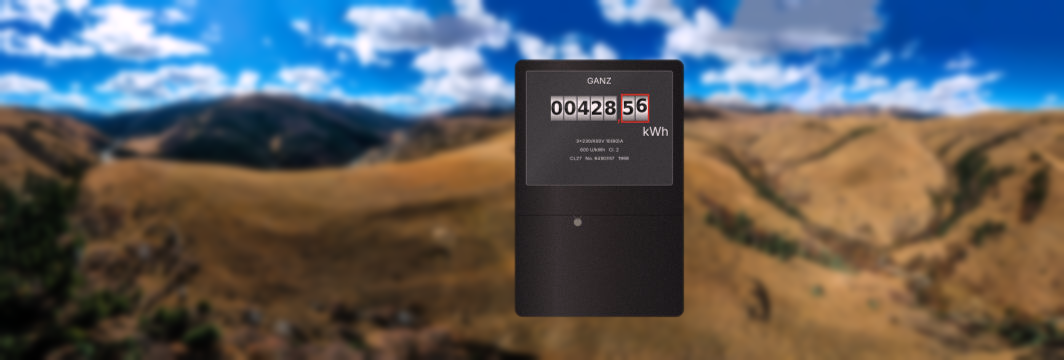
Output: 428.56 kWh
